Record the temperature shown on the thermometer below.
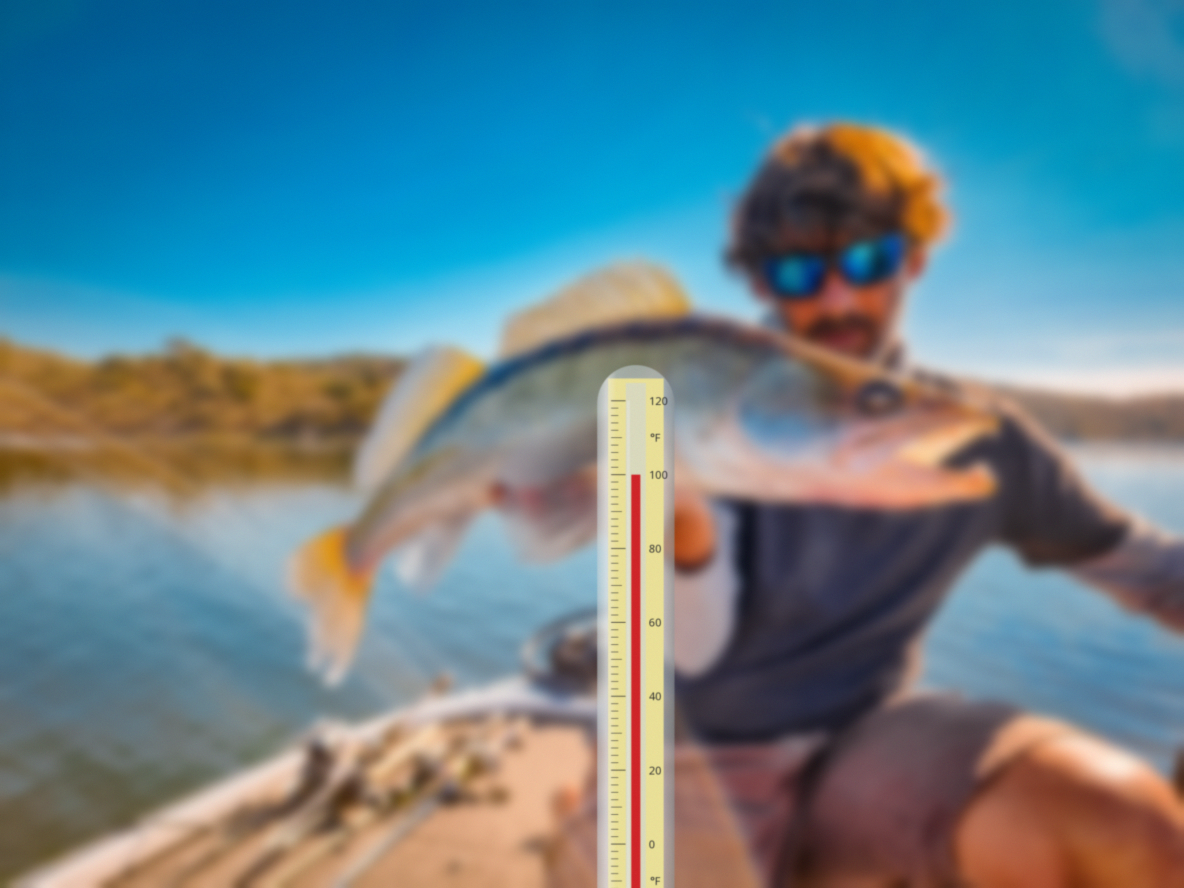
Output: 100 °F
